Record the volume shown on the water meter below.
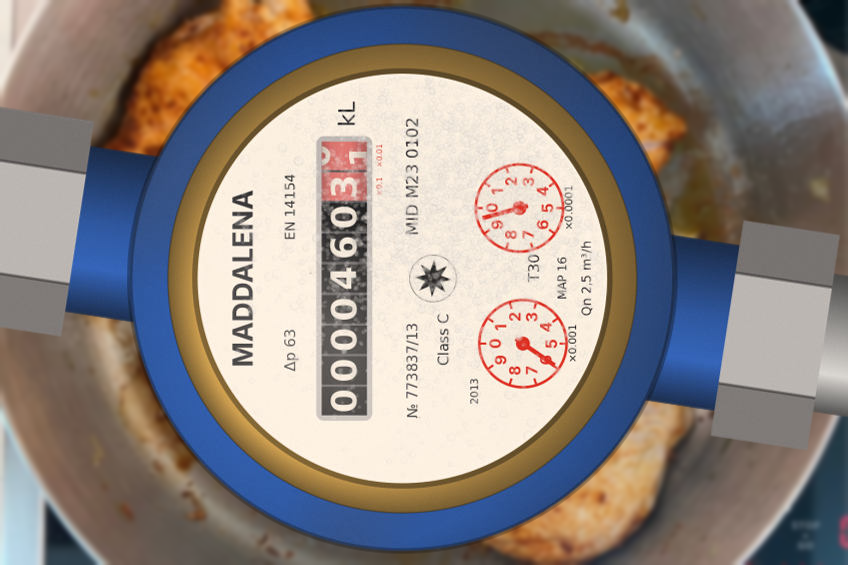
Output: 460.3059 kL
